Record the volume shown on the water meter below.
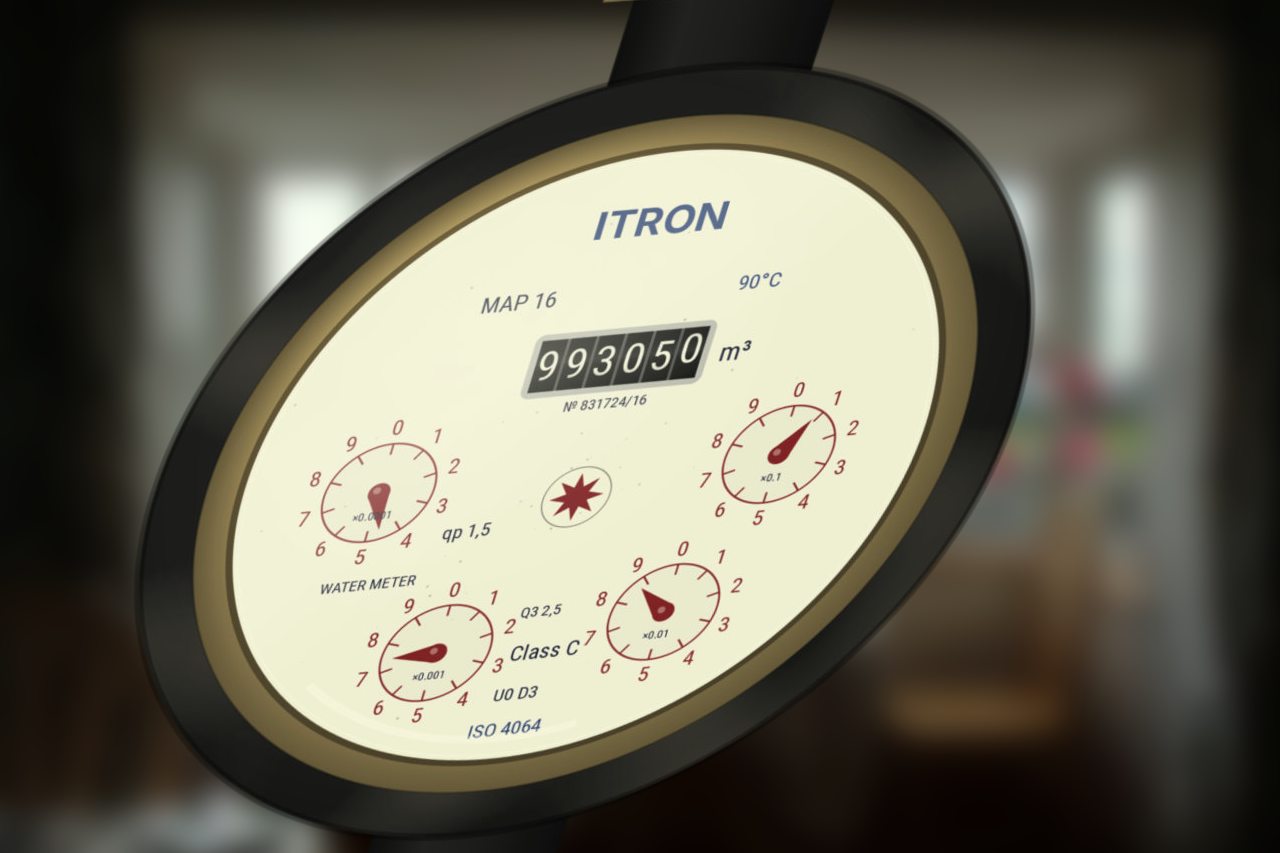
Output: 993050.0874 m³
